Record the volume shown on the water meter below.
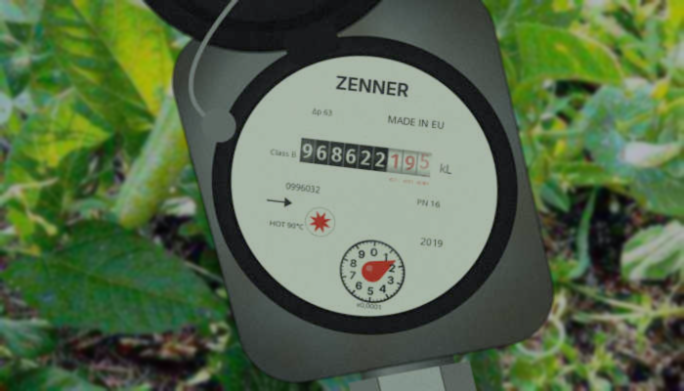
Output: 968622.1951 kL
